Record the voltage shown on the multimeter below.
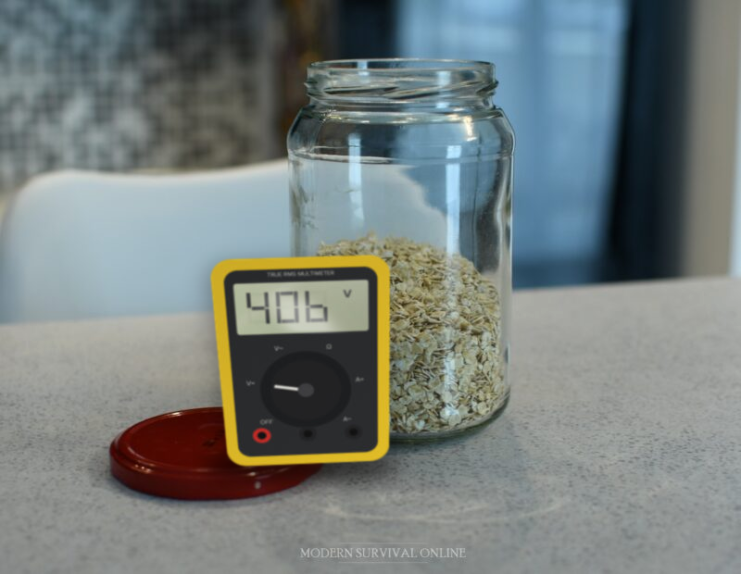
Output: 406 V
